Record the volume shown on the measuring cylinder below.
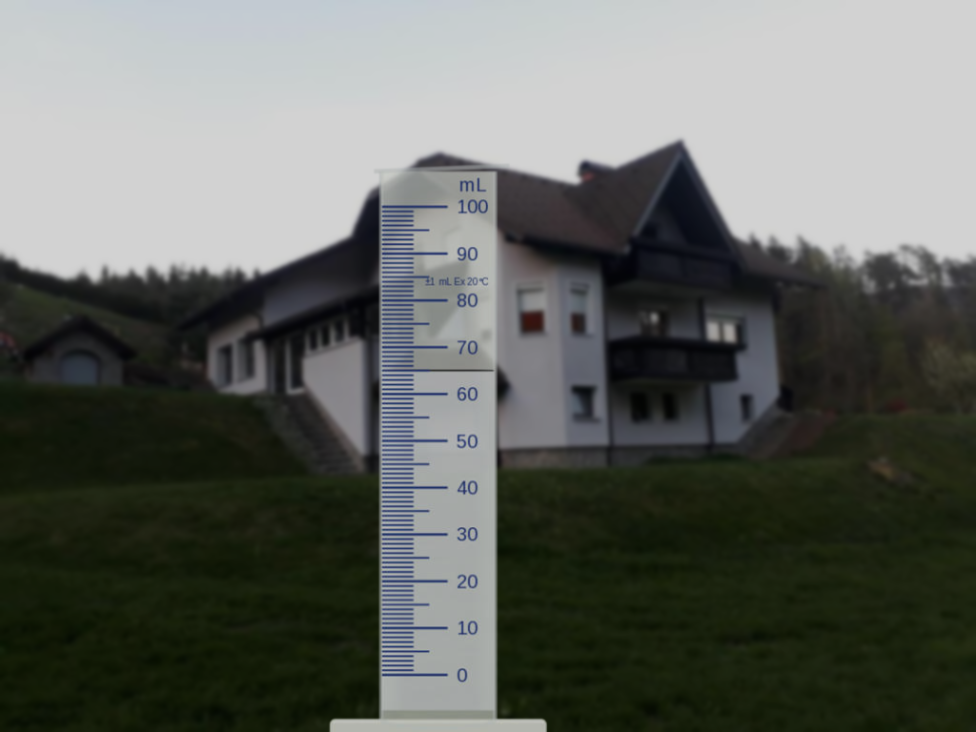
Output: 65 mL
